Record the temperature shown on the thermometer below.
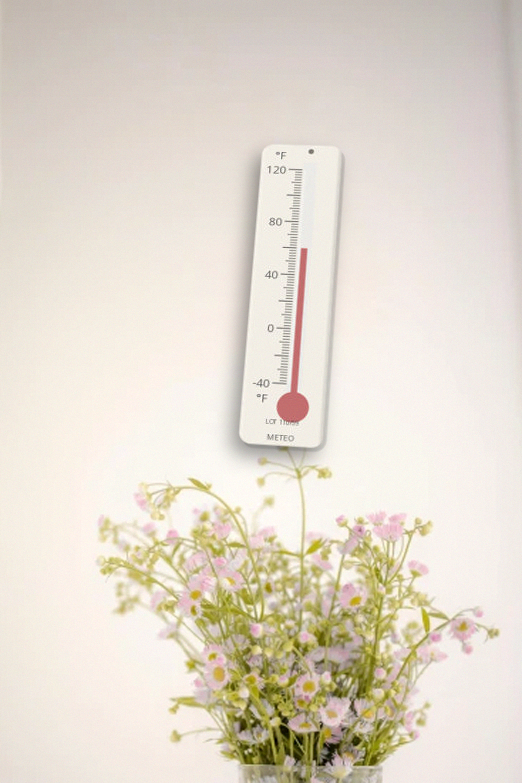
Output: 60 °F
